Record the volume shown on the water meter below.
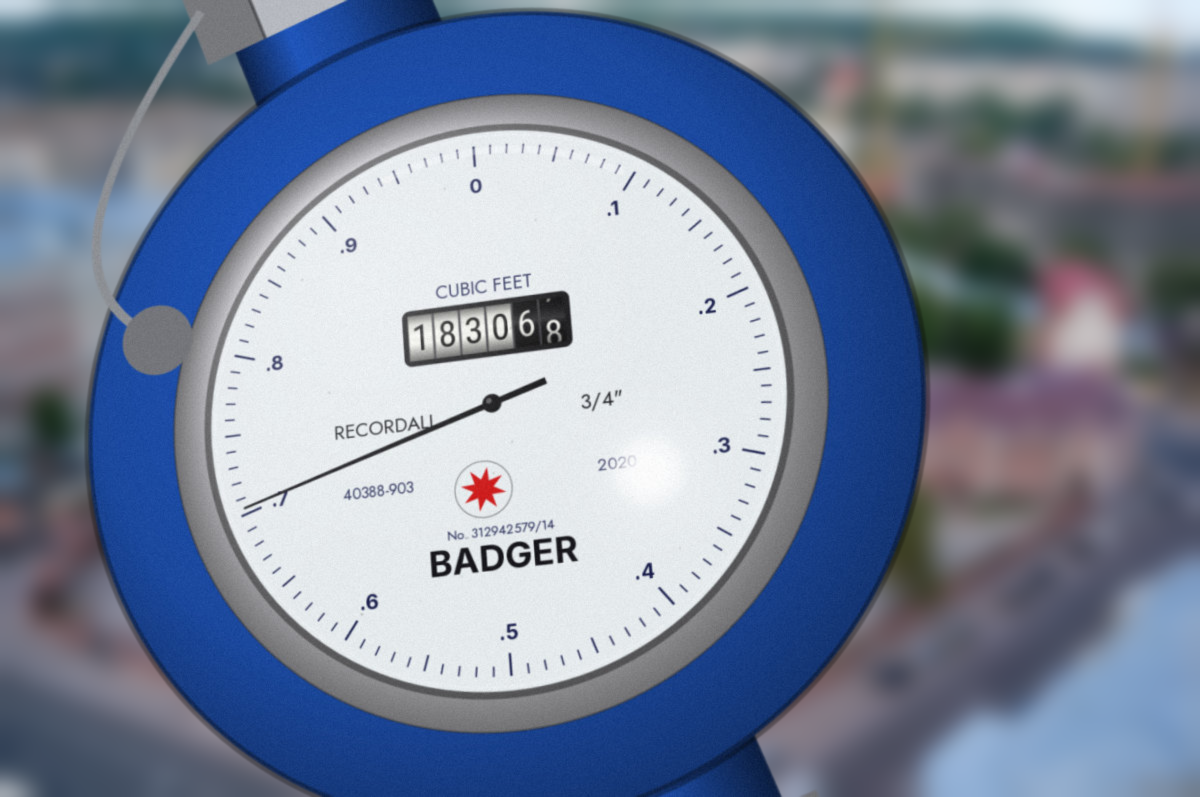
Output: 183067.70 ft³
